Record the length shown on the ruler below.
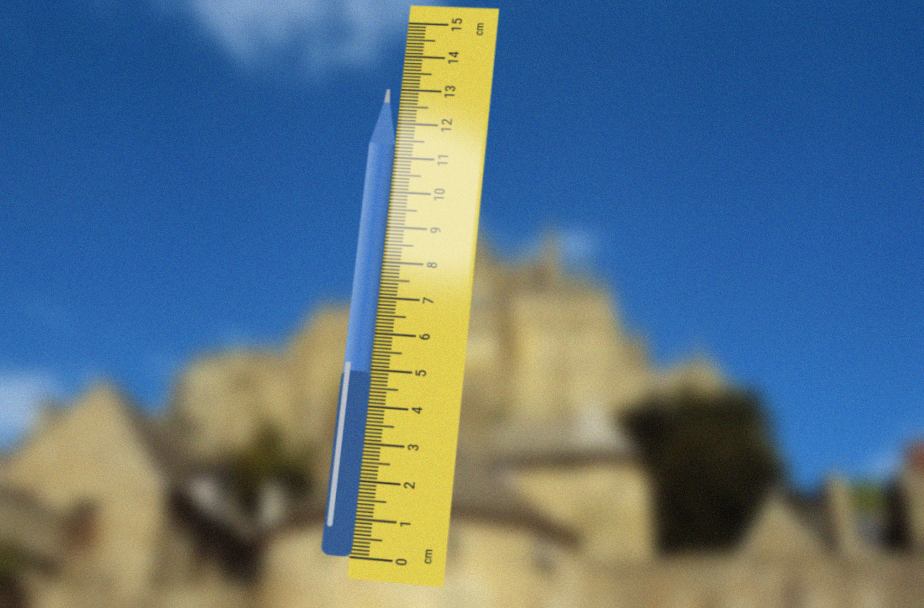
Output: 13 cm
